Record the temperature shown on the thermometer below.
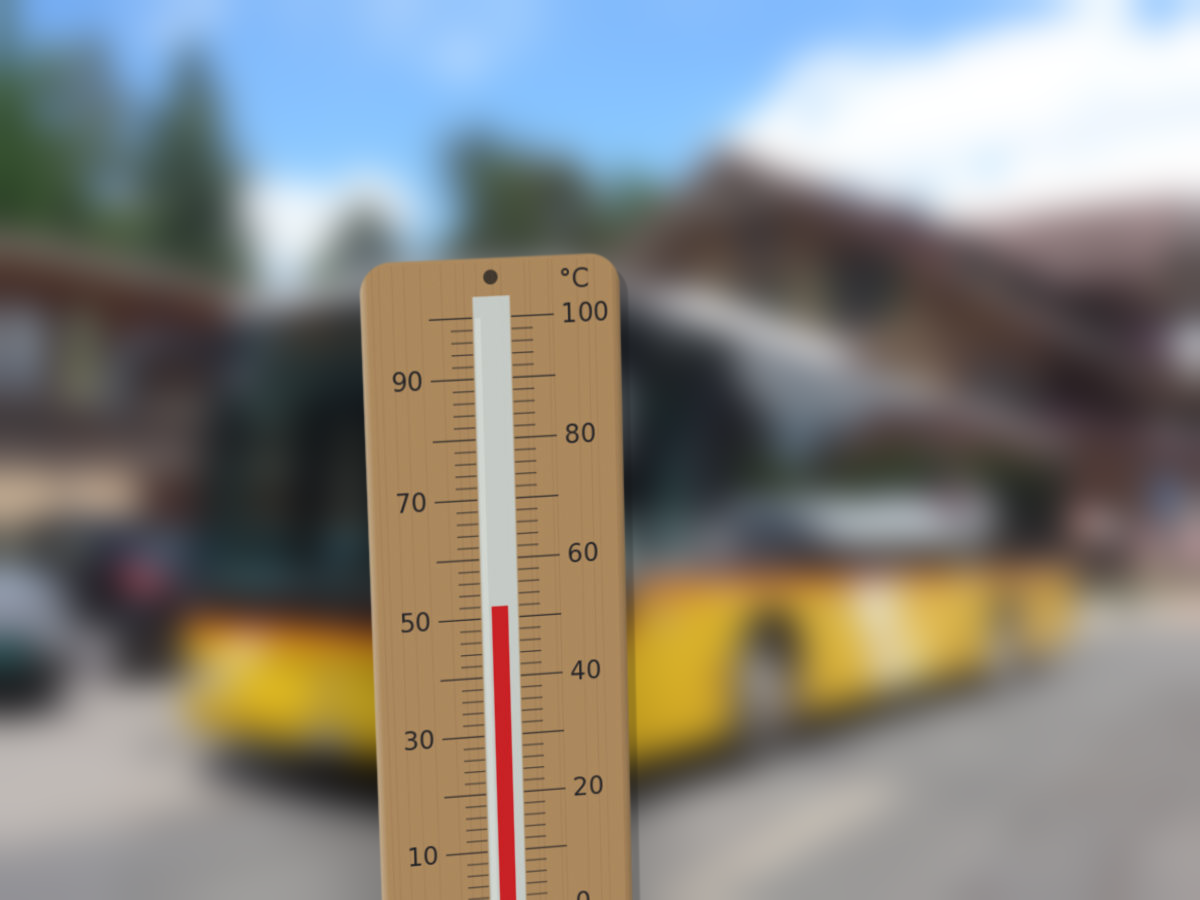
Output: 52 °C
